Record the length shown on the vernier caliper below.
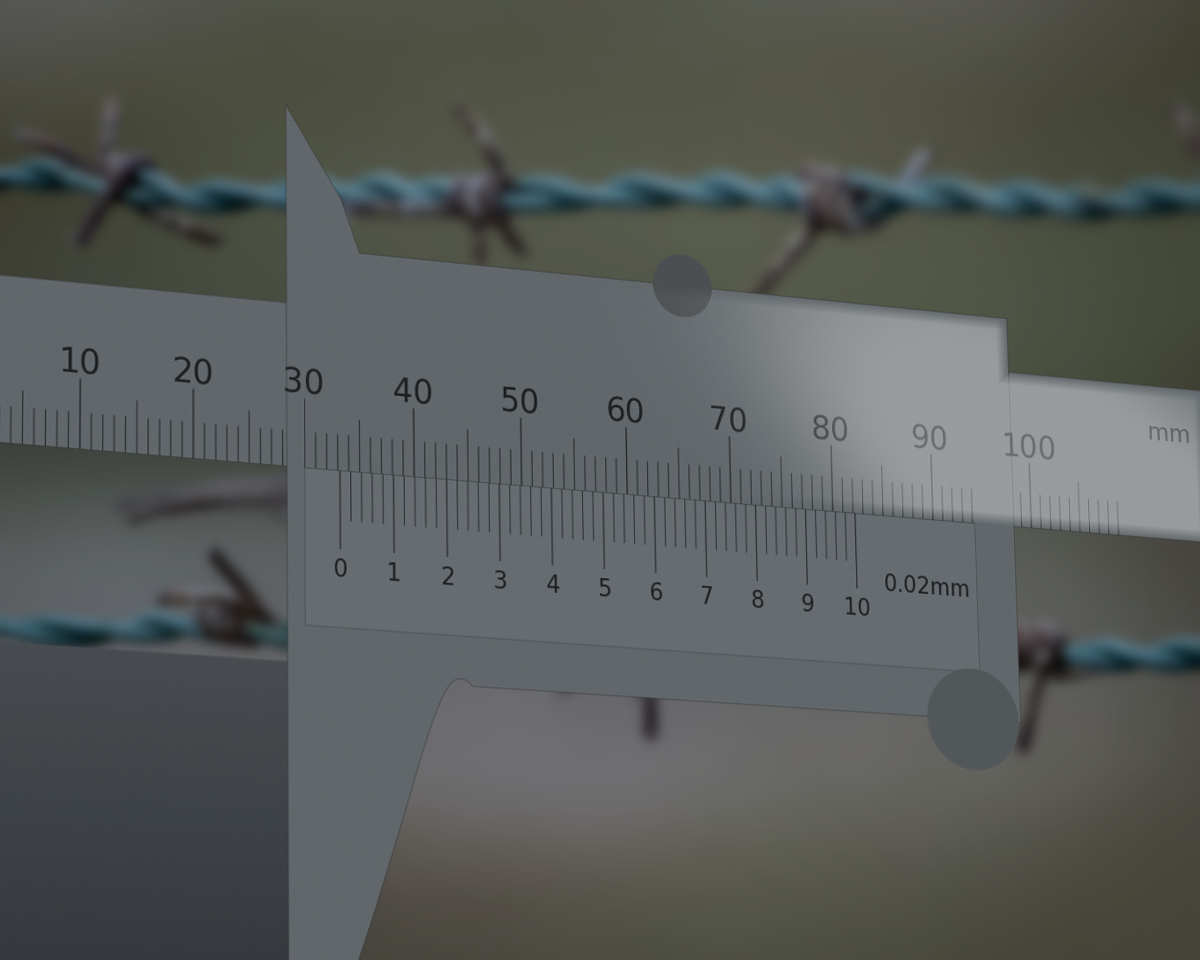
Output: 33.2 mm
